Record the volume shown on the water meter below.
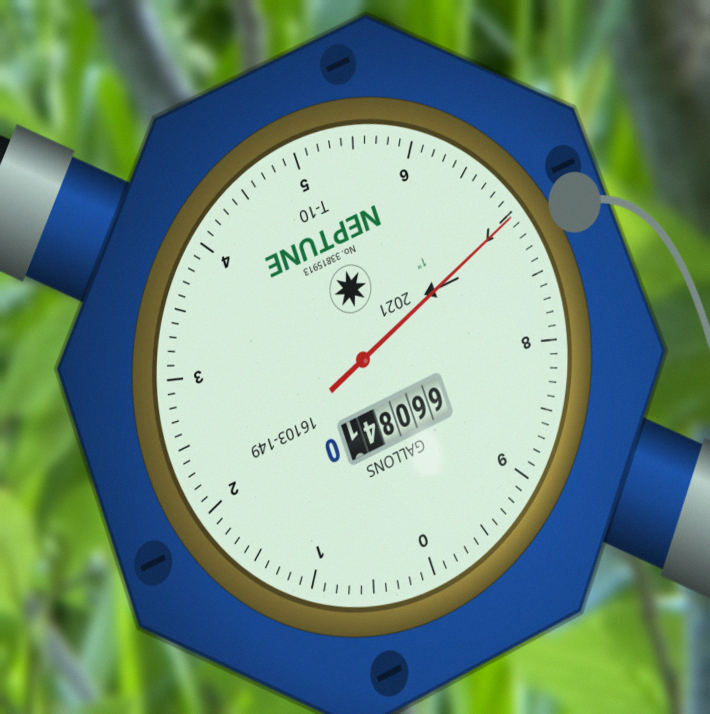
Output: 6608407.0 gal
